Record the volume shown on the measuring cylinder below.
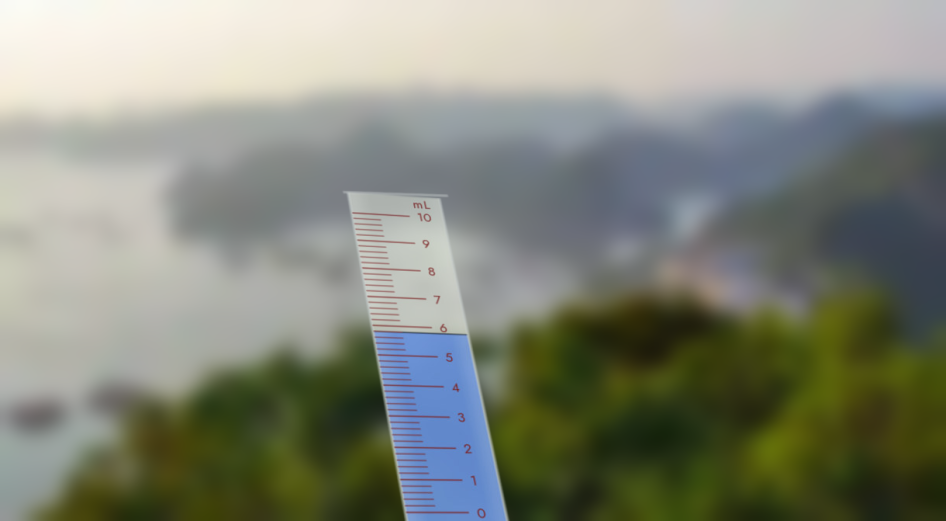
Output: 5.8 mL
